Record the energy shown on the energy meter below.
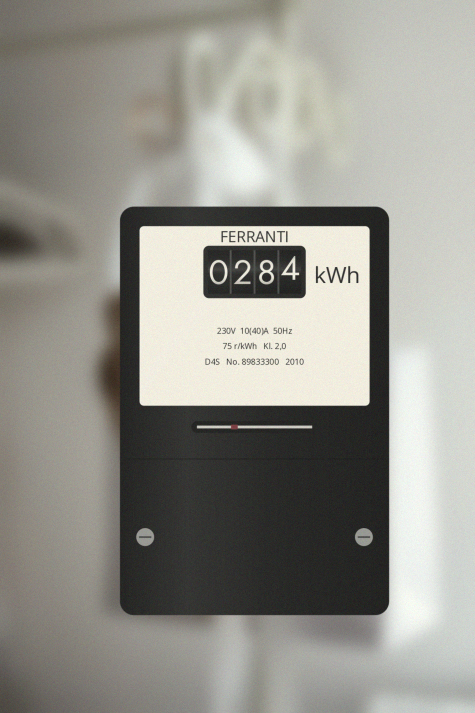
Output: 284 kWh
